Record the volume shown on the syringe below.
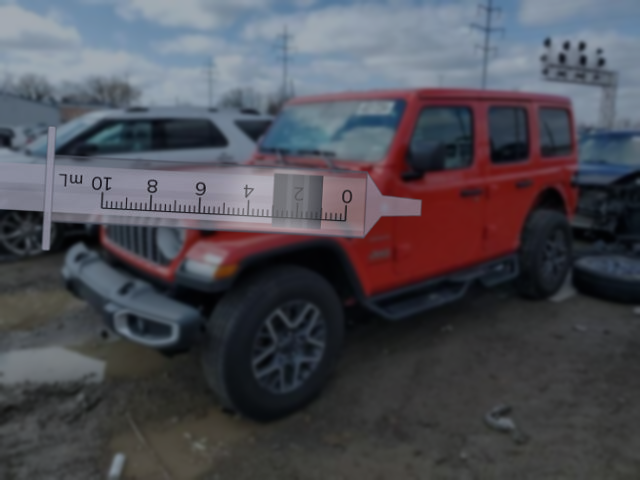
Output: 1 mL
